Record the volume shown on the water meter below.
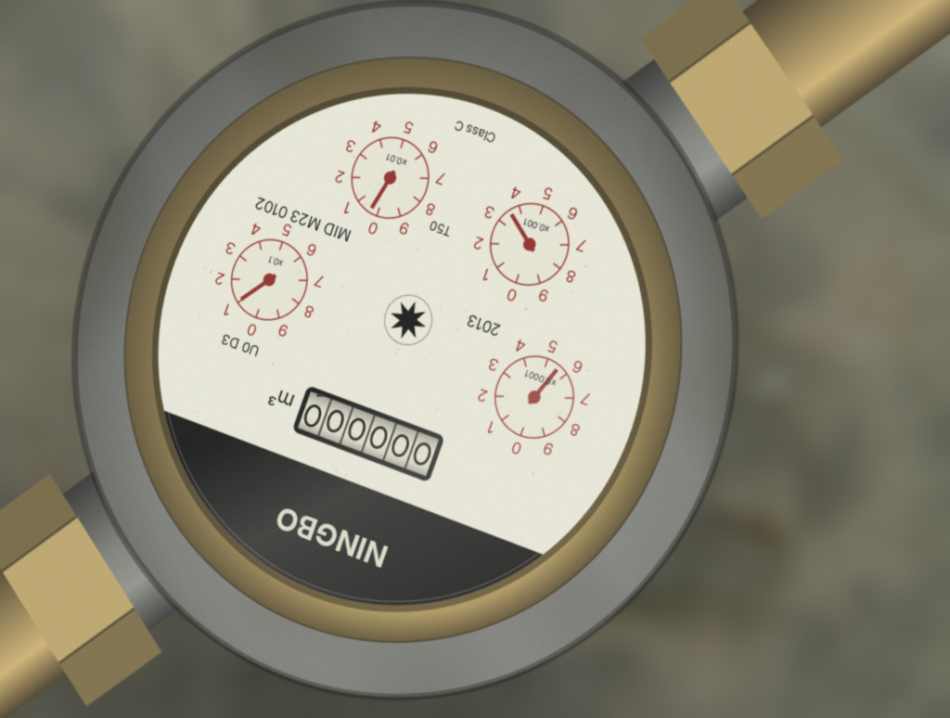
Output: 0.1035 m³
